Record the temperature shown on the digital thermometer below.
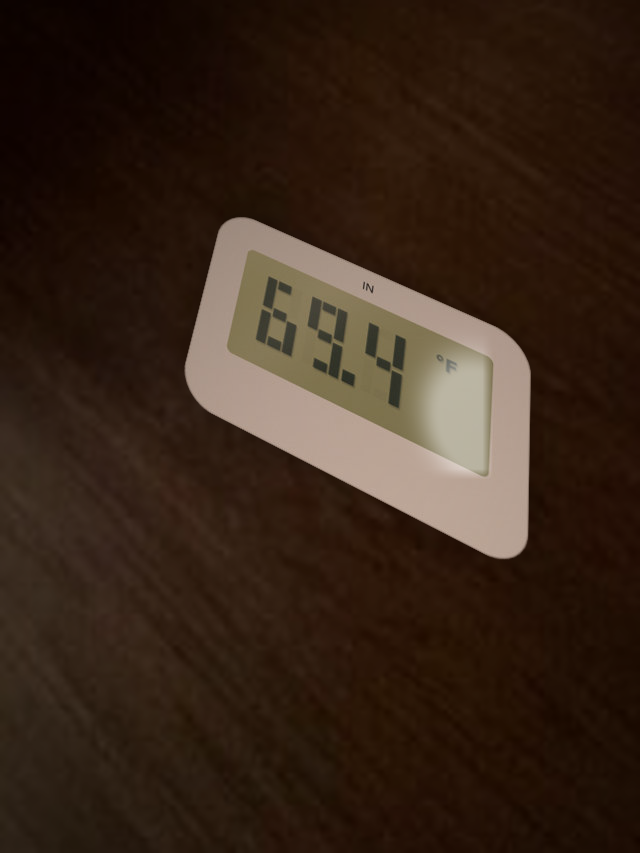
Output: 69.4 °F
